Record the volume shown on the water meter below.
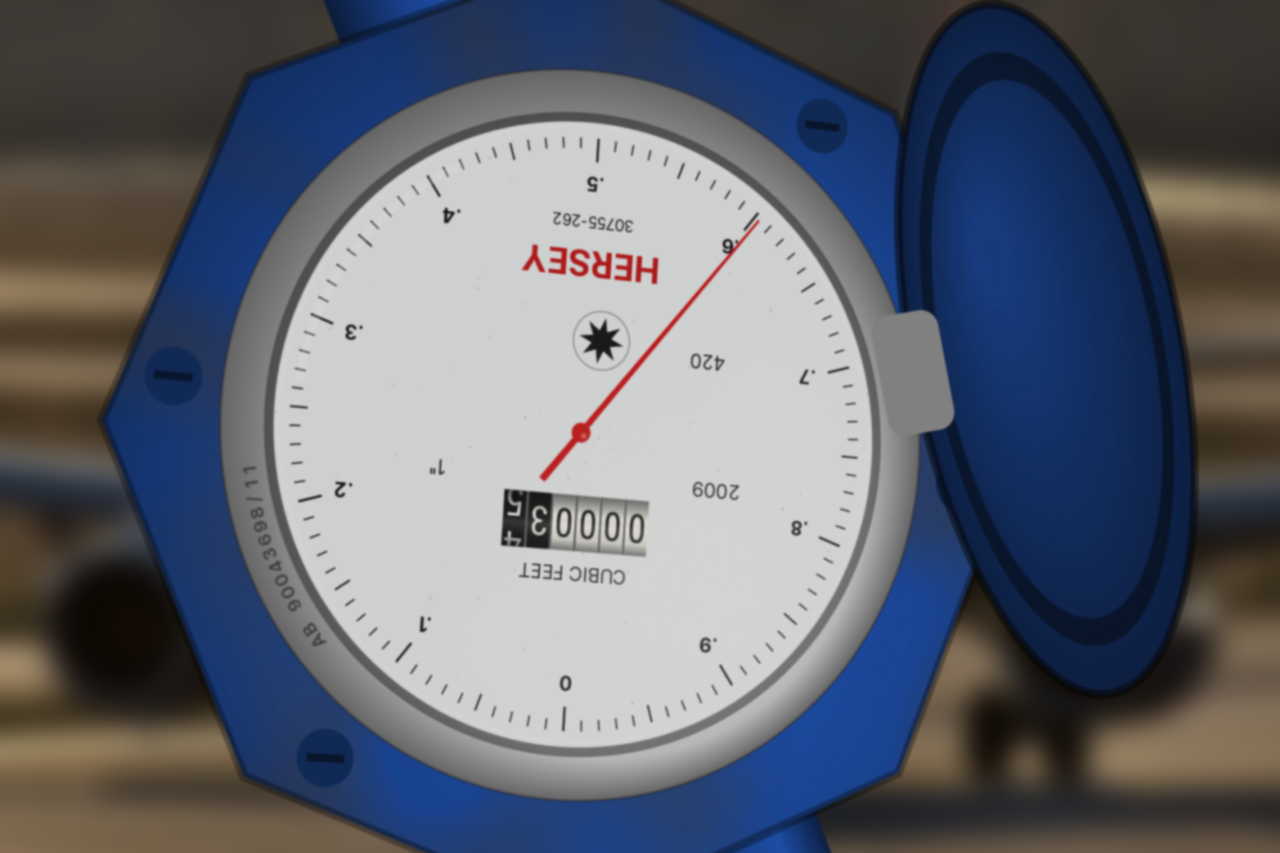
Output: 34.60 ft³
